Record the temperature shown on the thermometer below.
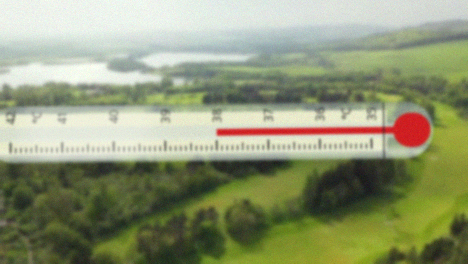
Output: 38 °C
